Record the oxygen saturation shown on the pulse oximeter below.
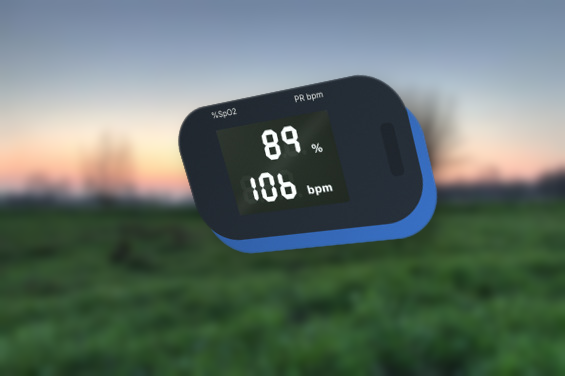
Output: 89 %
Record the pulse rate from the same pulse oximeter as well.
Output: 106 bpm
